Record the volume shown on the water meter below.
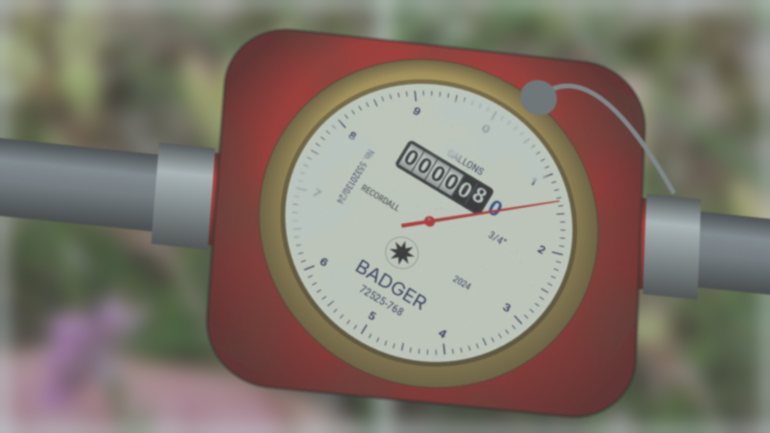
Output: 81.3 gal
